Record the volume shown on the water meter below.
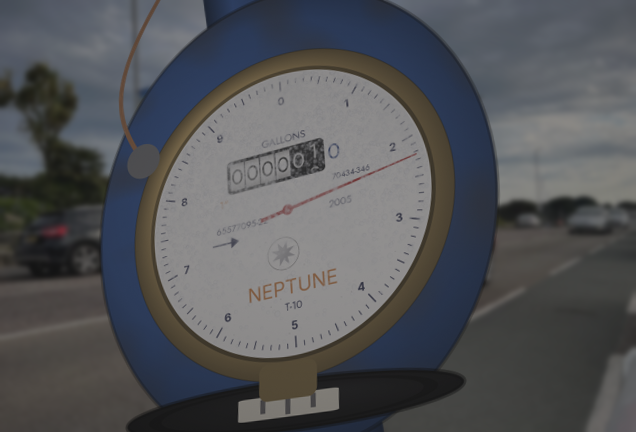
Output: 12.2 gal
